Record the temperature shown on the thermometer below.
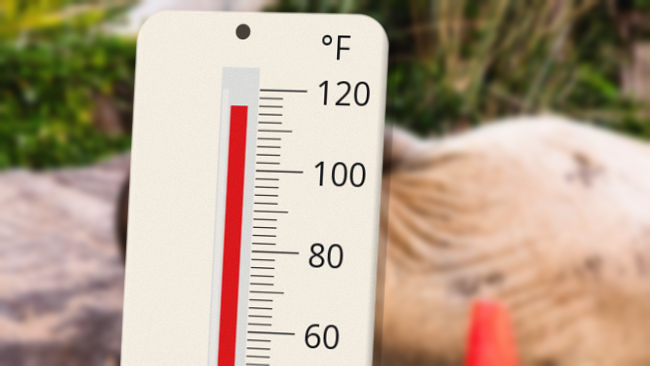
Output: 116 °F
